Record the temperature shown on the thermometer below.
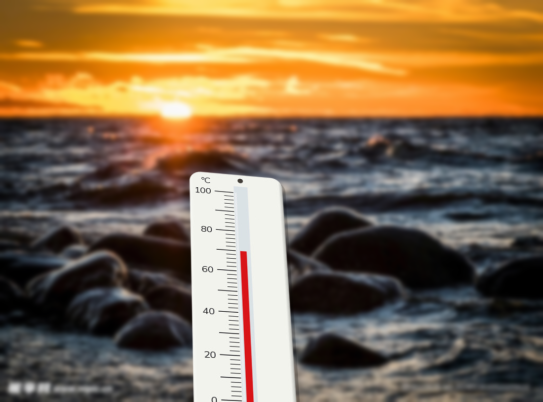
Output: 70 °C
